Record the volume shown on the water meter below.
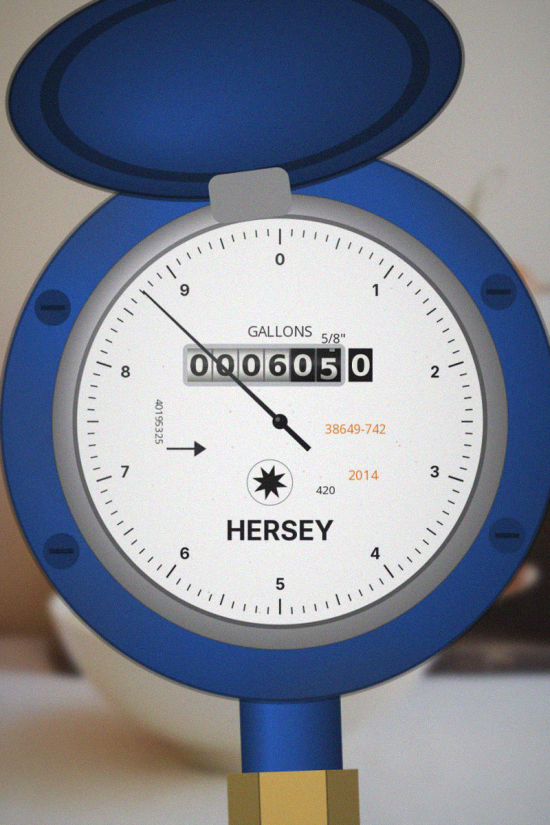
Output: 6048.7 gal
